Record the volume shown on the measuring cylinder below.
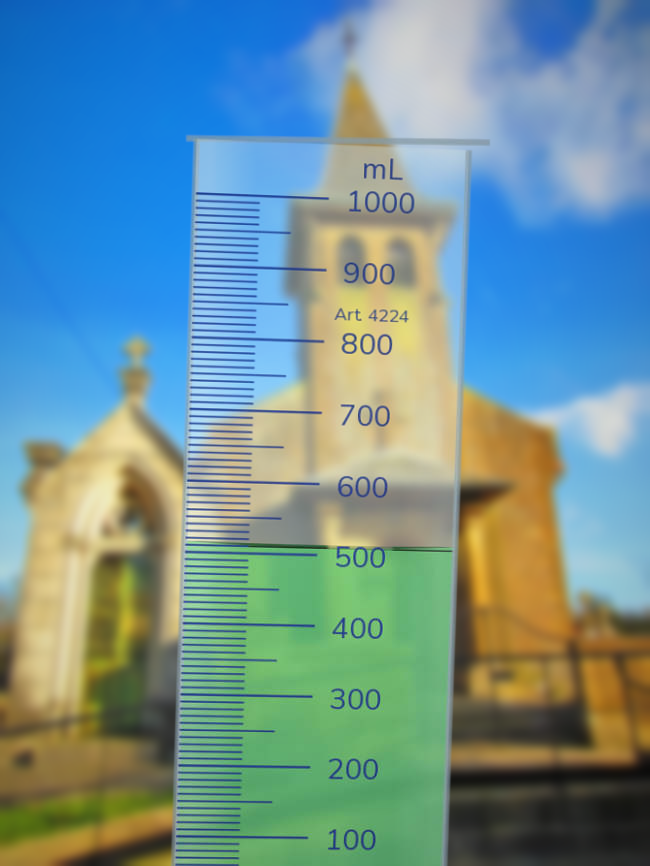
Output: 510 mL
